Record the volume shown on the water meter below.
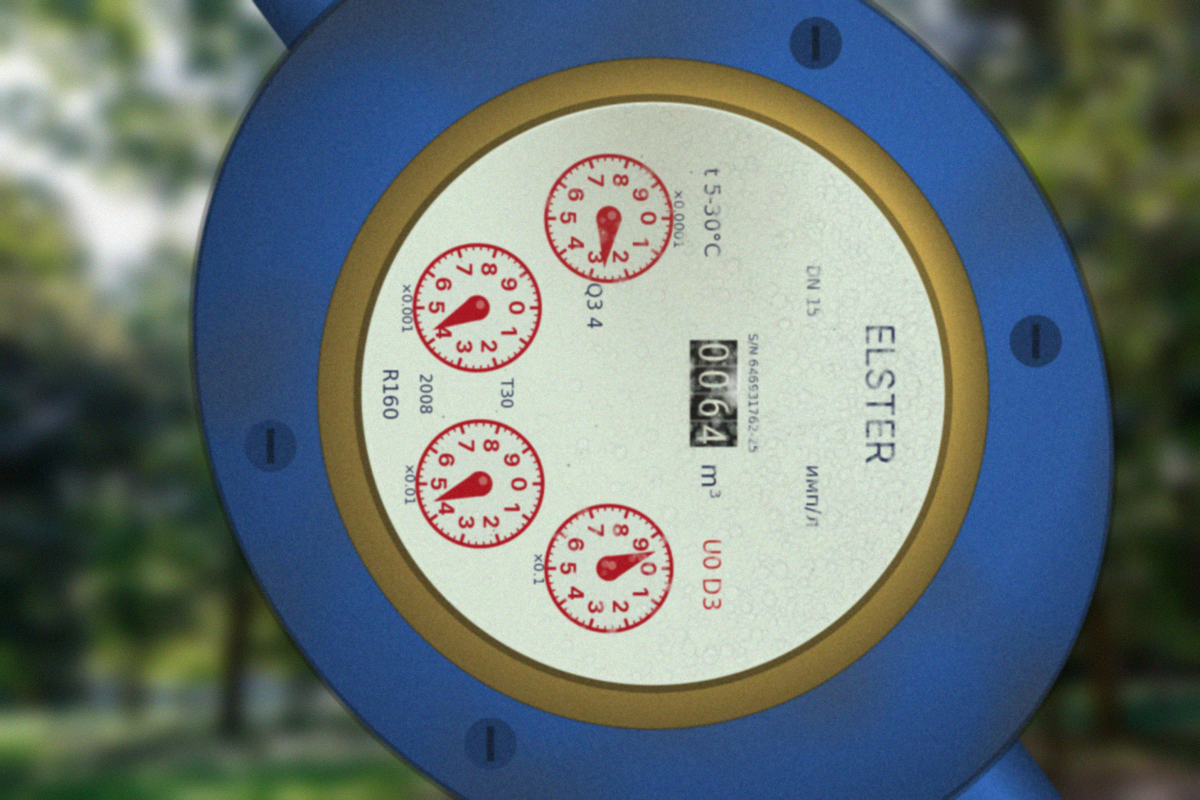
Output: 63.9442 m³
